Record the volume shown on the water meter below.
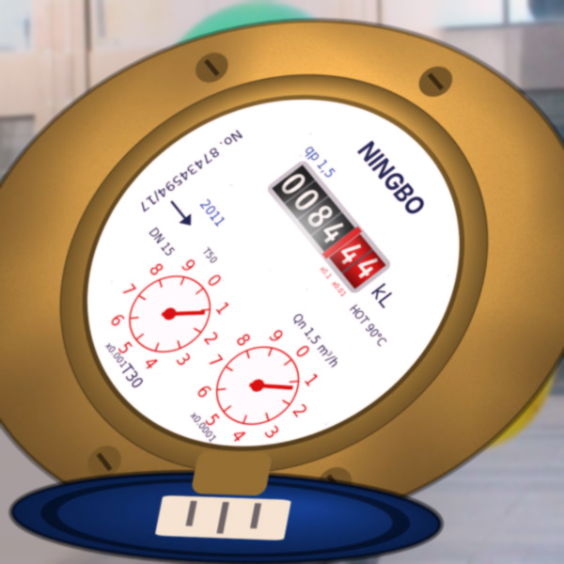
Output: 84.4411 kL
